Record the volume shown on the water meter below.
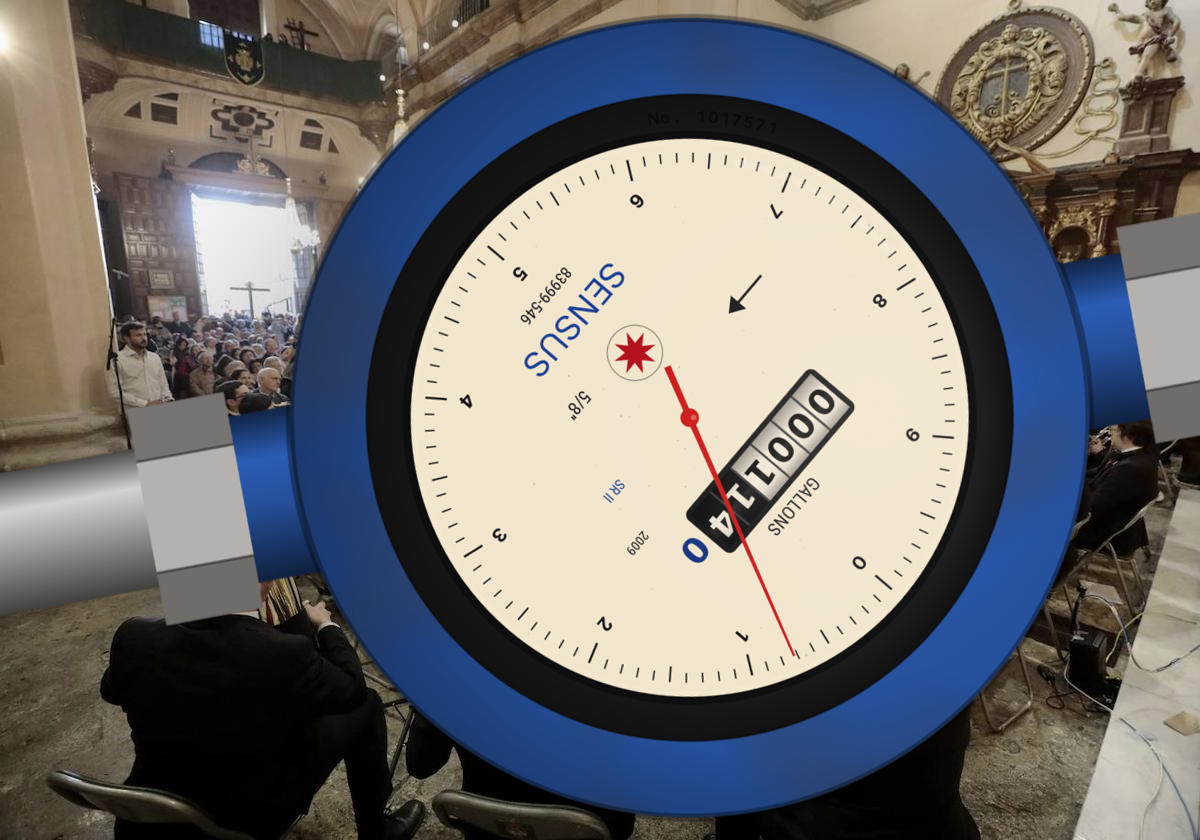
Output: 1140.7 gal
